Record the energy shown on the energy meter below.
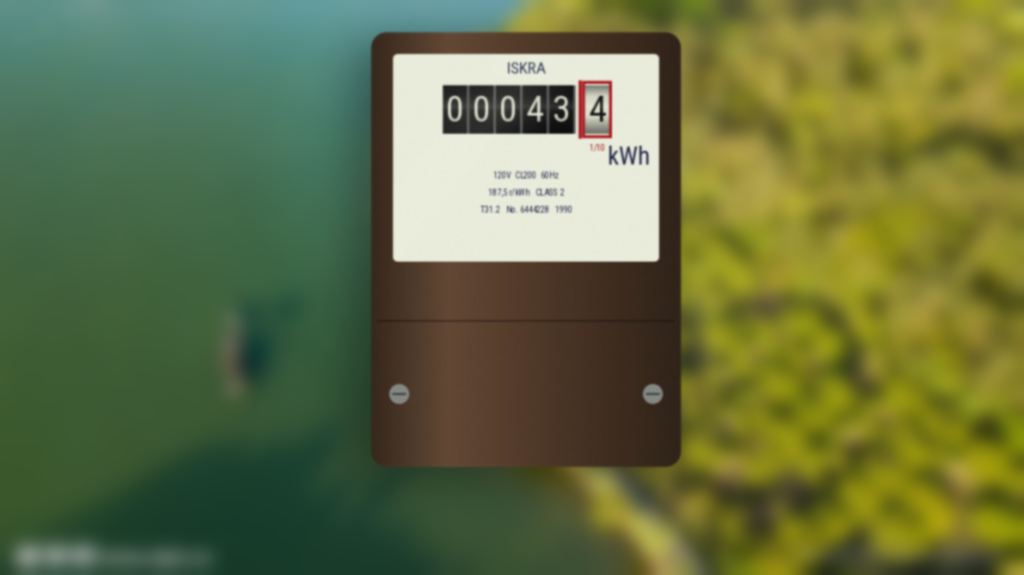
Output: 43.4 kWh
